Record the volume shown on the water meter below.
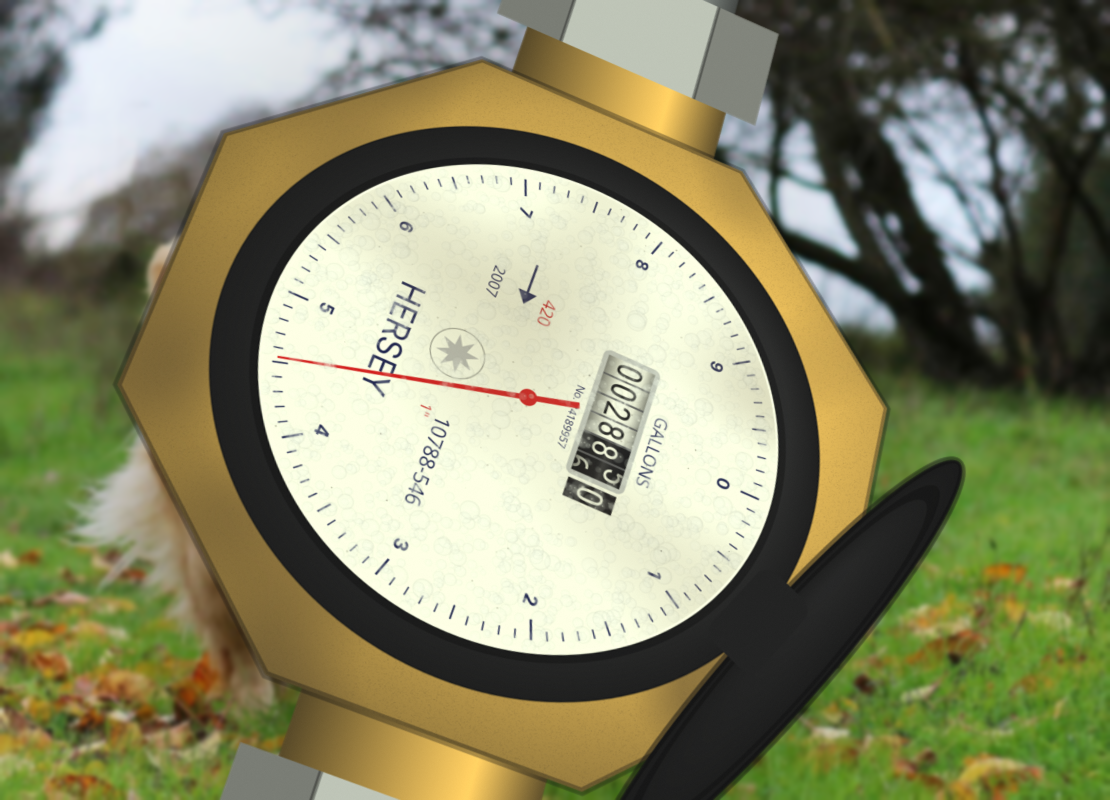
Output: 28854.5 gal
